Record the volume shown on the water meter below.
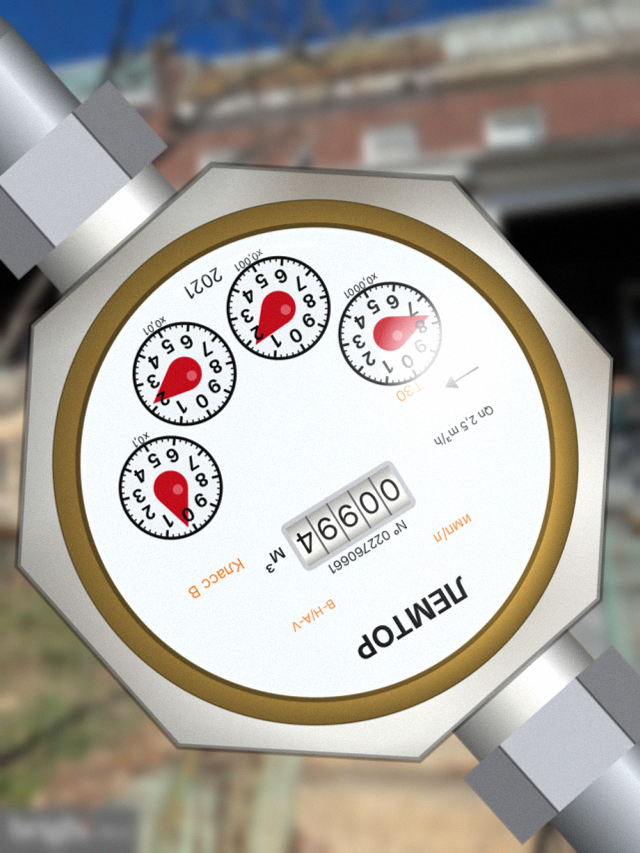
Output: 994.0217 m³
